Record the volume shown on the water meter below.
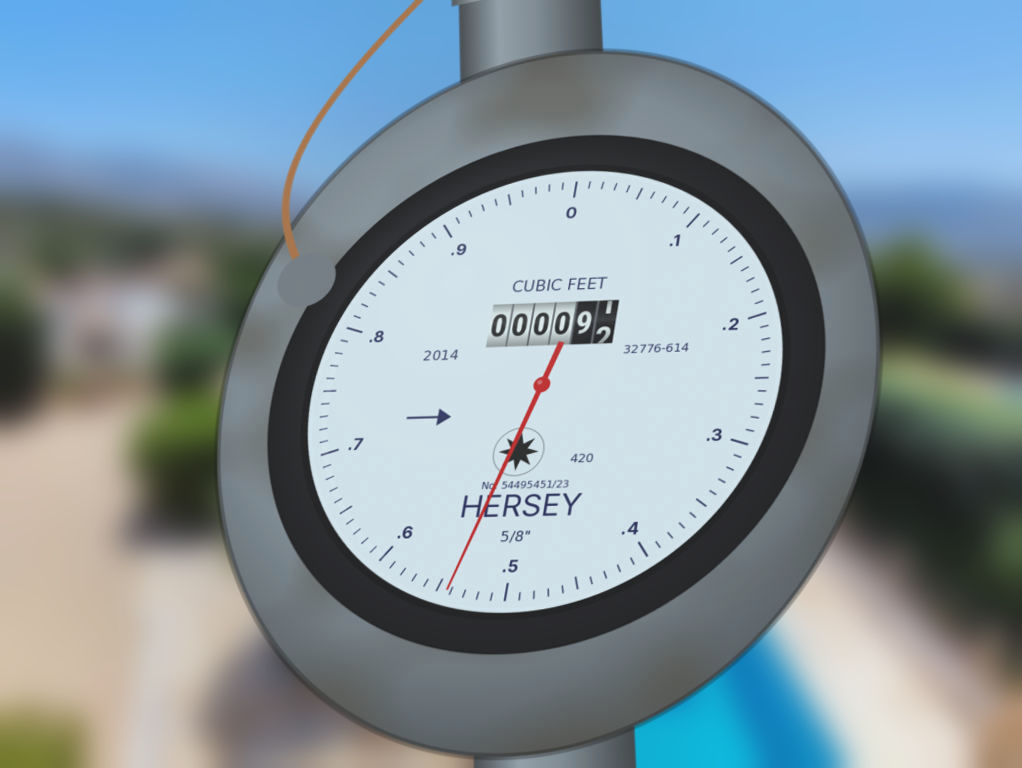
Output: 91.54 ft³
